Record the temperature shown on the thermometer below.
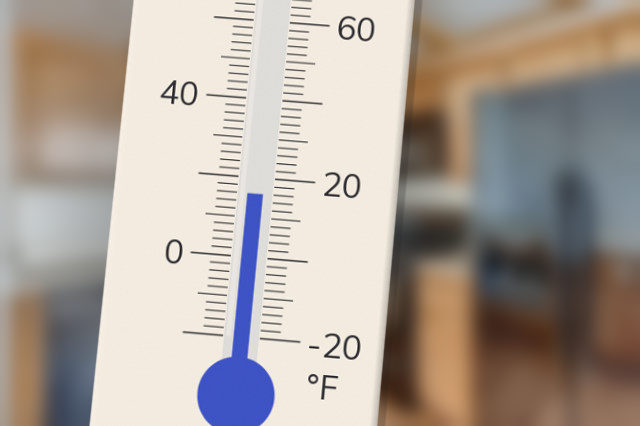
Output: 16 °F
